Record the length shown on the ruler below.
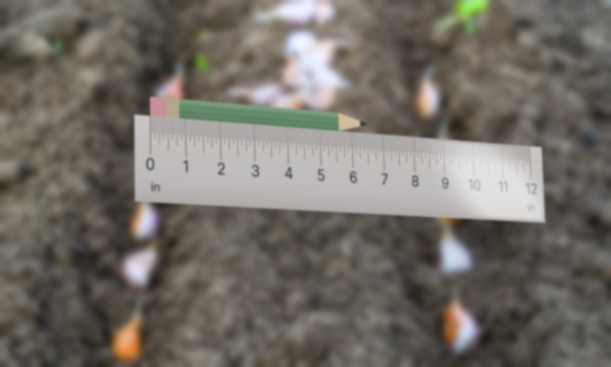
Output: 6.5 in
